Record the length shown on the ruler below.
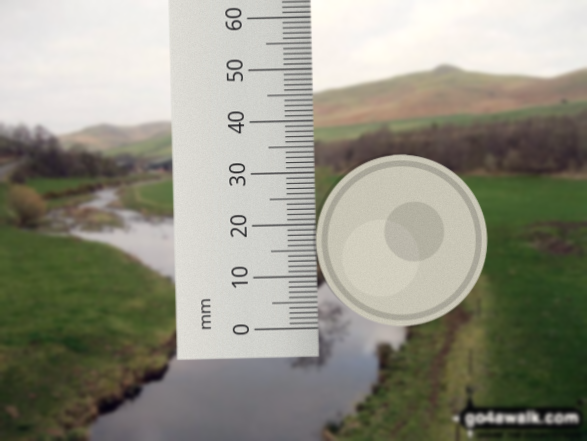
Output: 33 mm
